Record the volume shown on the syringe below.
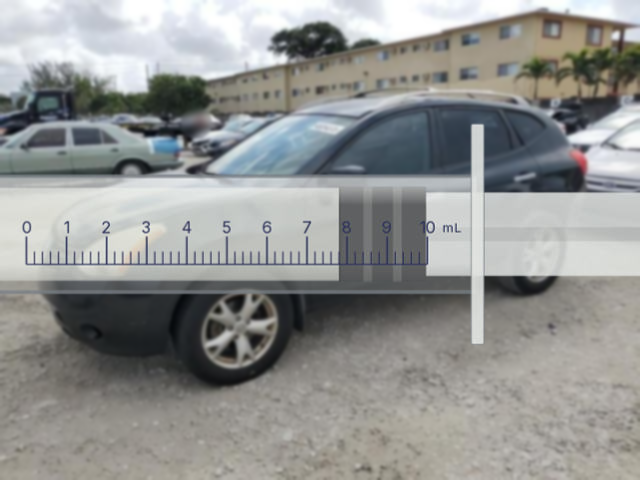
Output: 7.8 mL
